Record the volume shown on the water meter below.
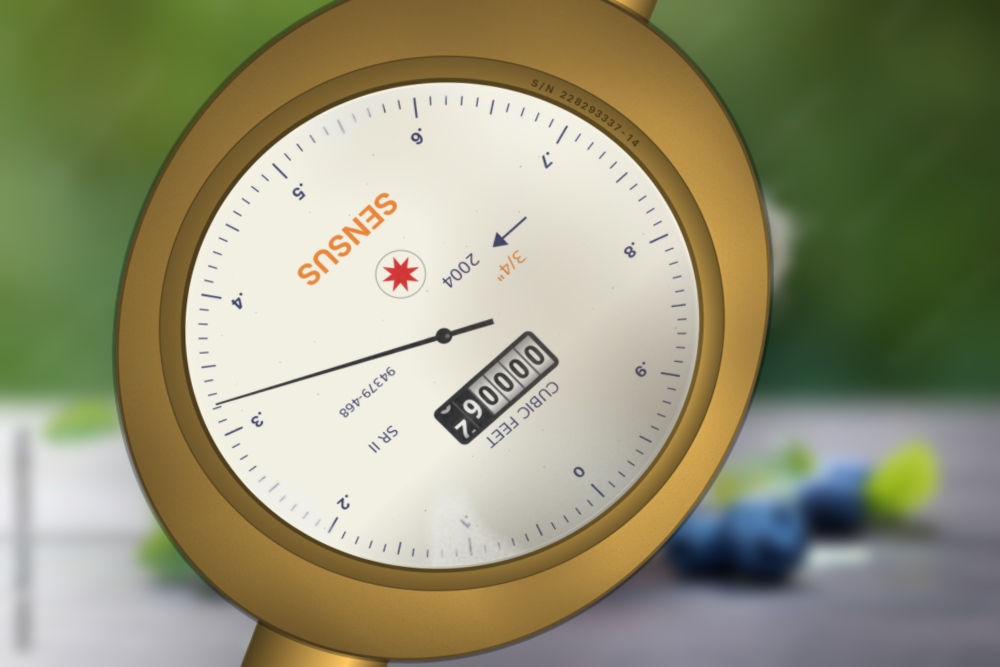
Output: 62.32 ft³
